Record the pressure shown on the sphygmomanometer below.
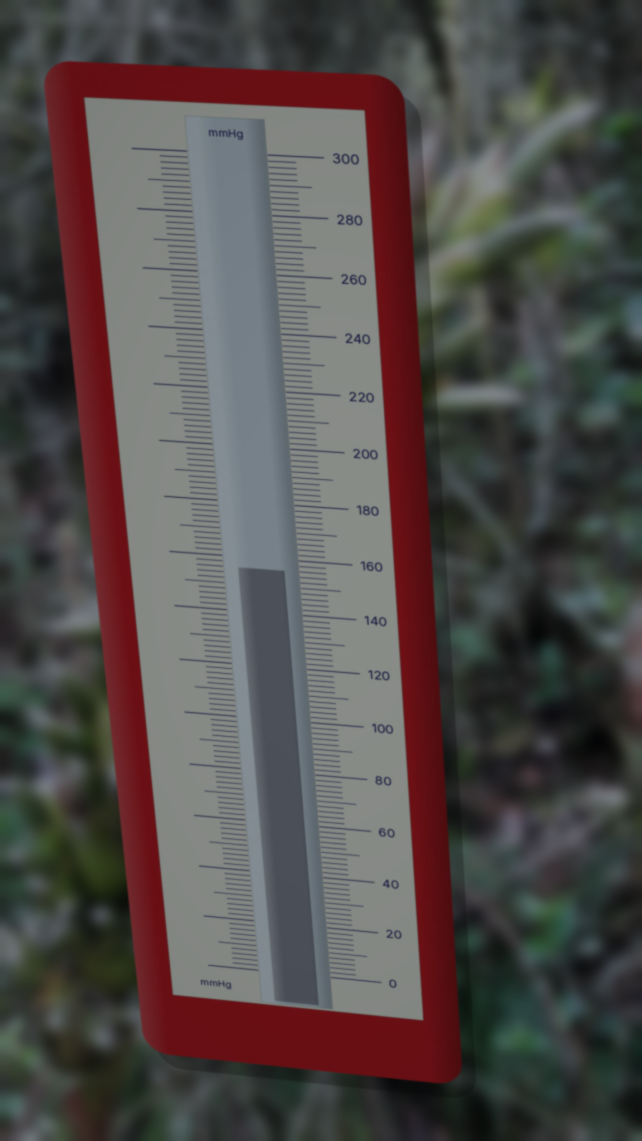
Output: 156 mmHg
